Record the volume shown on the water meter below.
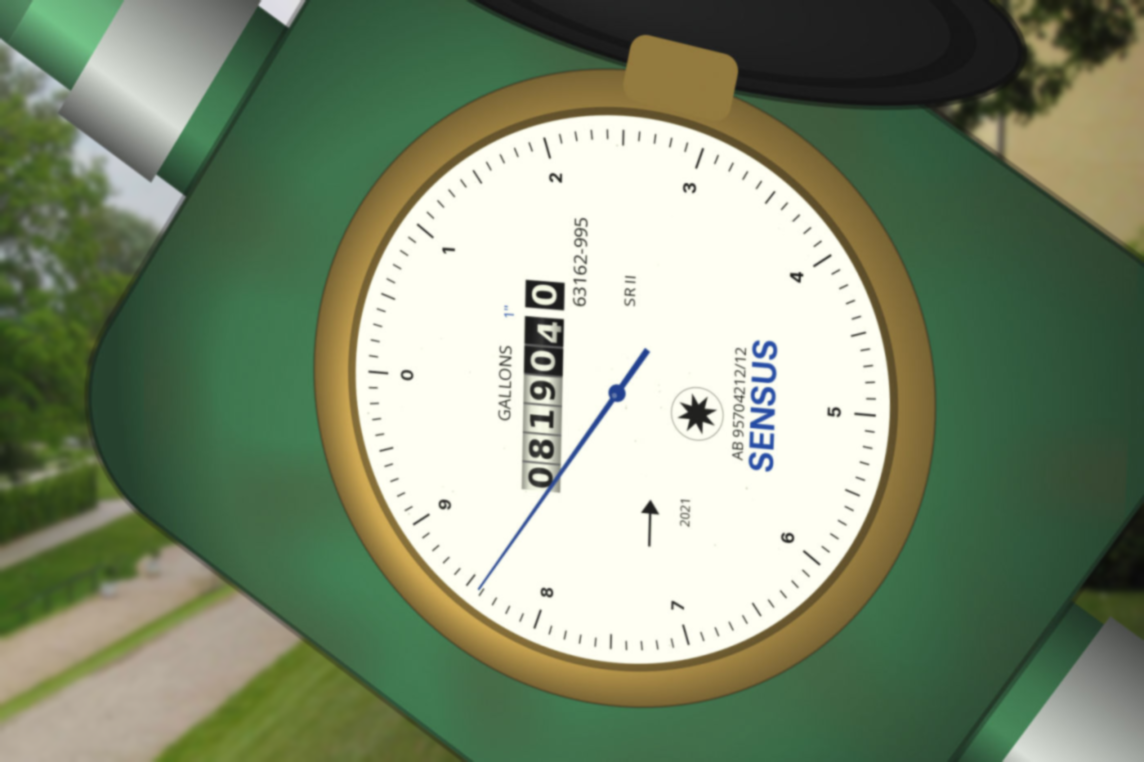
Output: 819038.4 gal
